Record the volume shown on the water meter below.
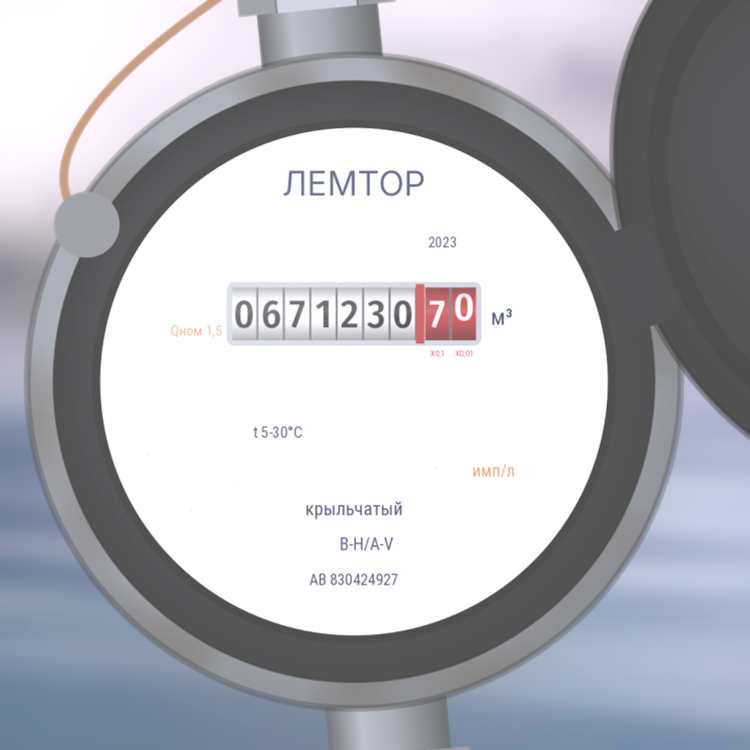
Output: 671230.70 m³
